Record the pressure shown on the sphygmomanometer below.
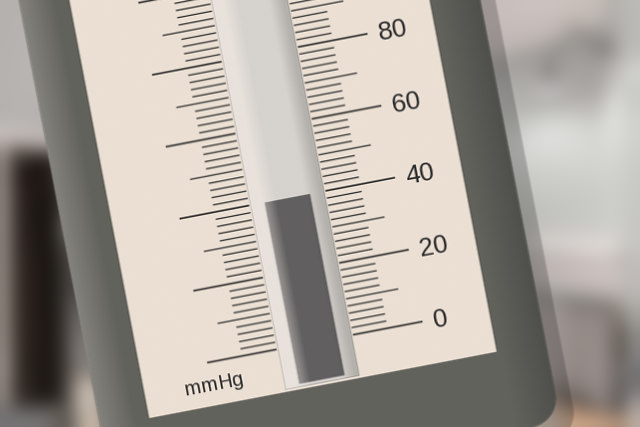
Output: 40 mmHg
